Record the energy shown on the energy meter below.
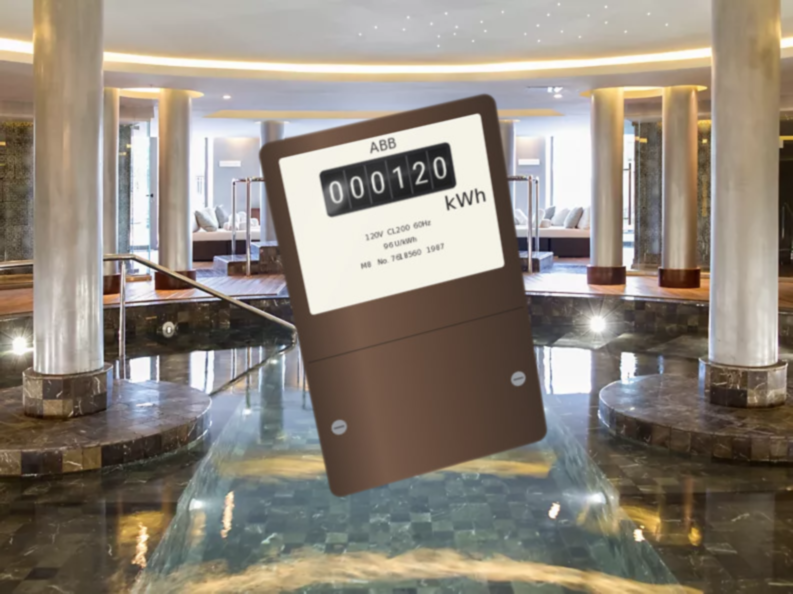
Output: 120 kWh
